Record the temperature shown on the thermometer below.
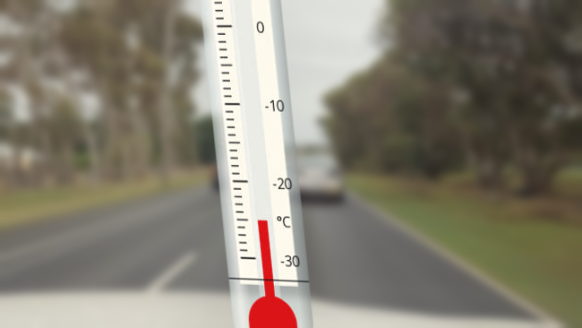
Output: -25 °C
